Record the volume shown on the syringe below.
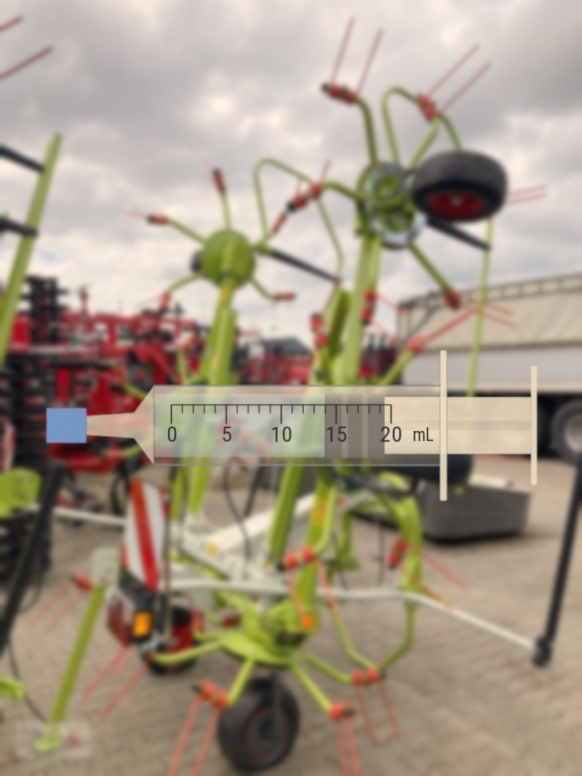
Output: 14 mL
